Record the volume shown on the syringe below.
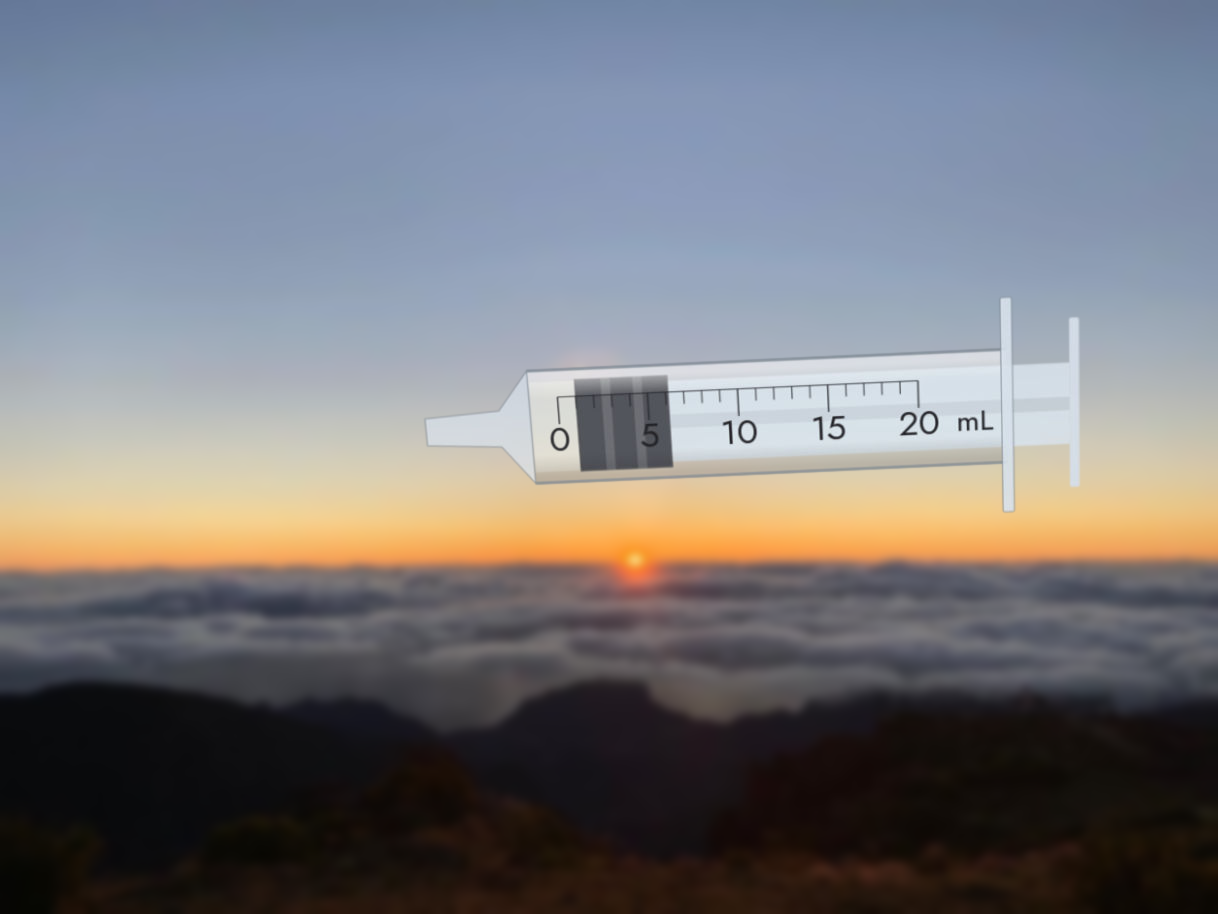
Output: 1 mL
